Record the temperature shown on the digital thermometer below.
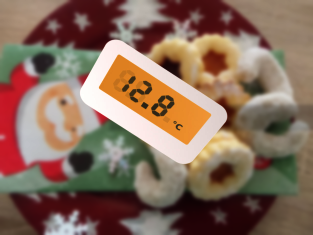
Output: 12.8 °C
